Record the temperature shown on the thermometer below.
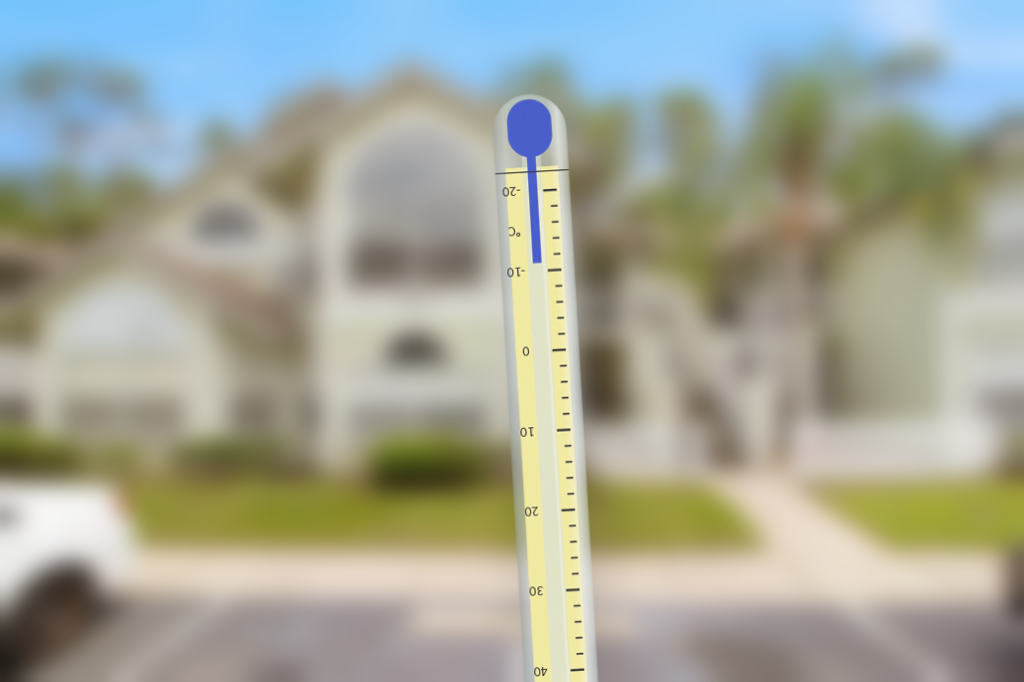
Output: -11 °C
